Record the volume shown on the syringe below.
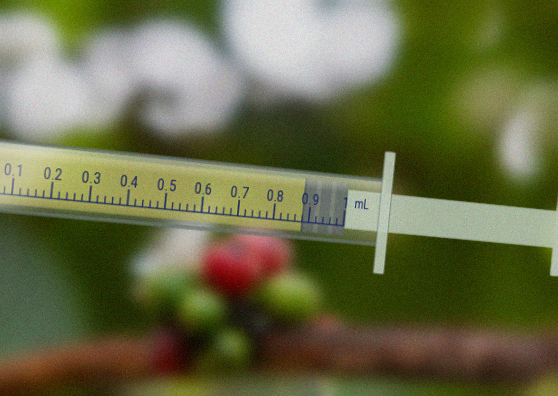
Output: 0.88 mL
